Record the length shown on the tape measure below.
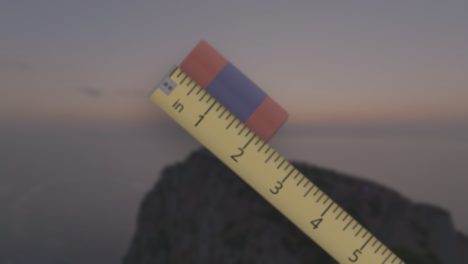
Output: 2.25 in
